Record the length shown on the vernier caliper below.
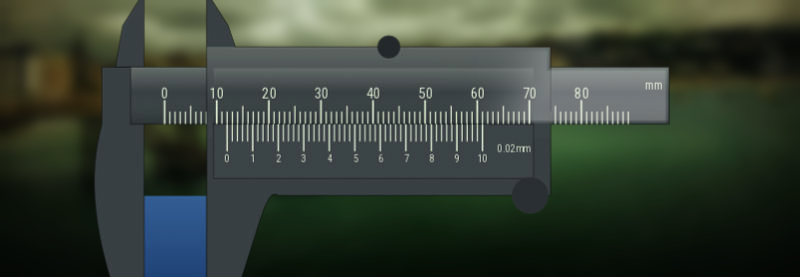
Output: 12.0 mm
